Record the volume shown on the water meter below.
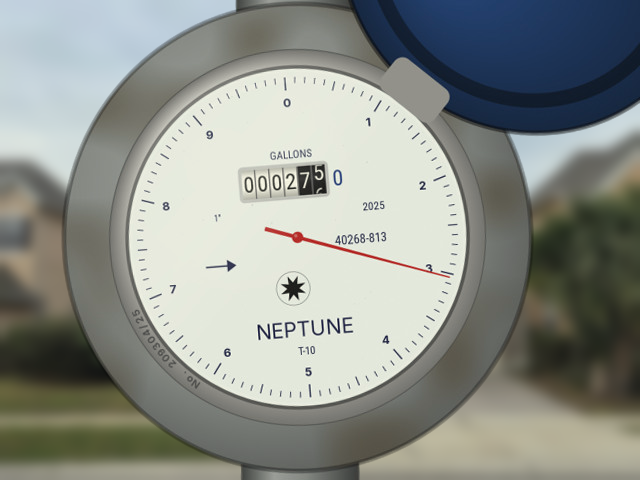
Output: 2753.0 gal
